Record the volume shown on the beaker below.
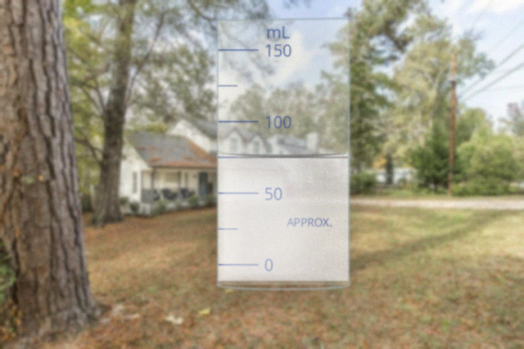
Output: 75 mL
